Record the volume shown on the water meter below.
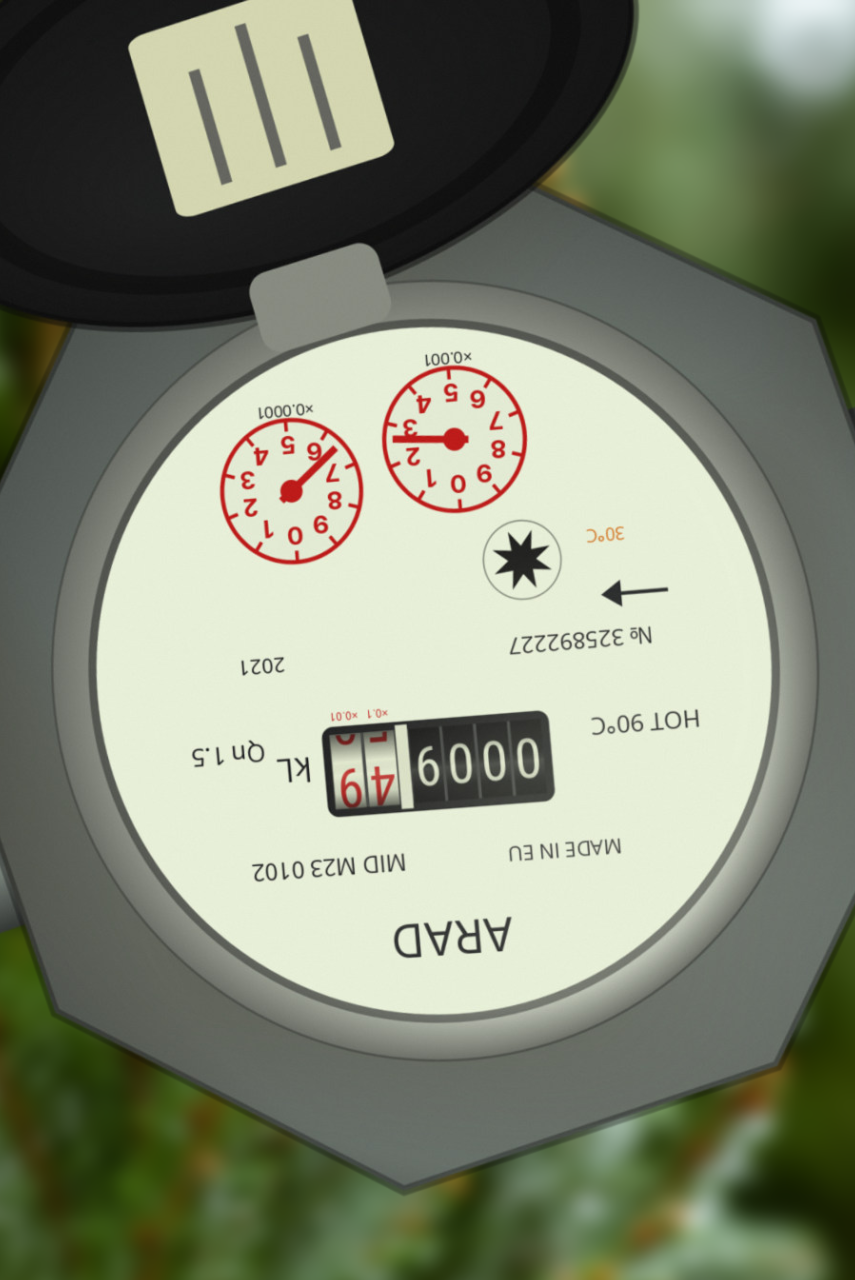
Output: 9.4926 kL
